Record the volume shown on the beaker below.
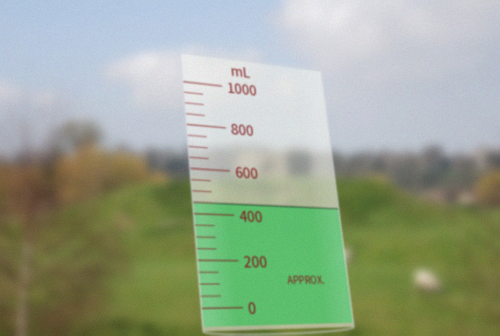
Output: 450 mL
